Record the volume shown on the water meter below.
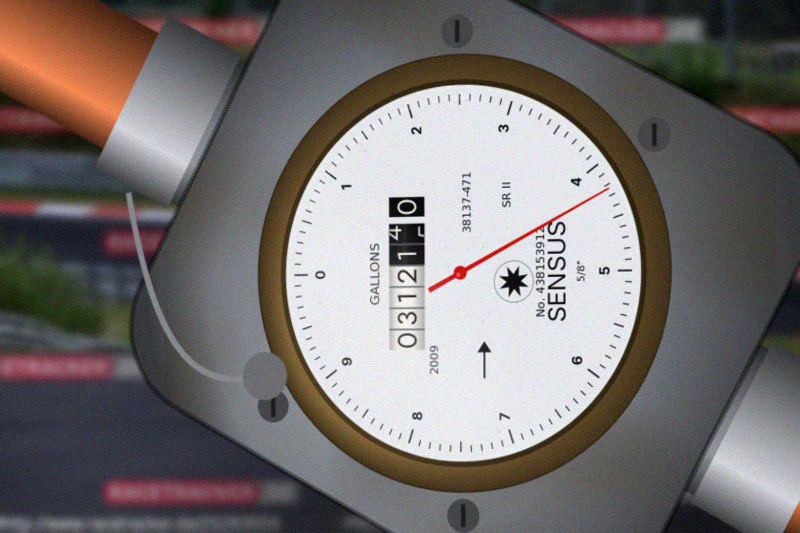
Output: 312144.2 gal
